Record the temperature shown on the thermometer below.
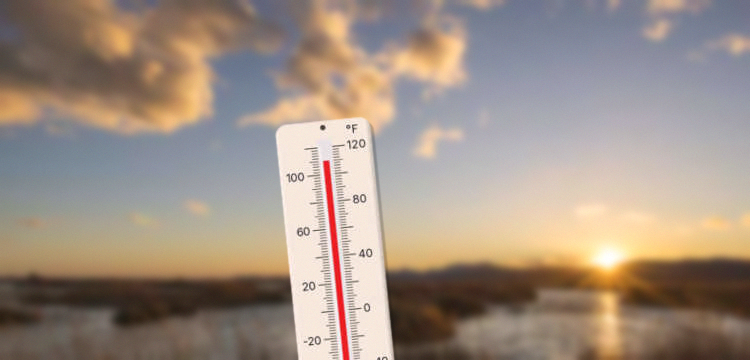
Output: 110 °F
